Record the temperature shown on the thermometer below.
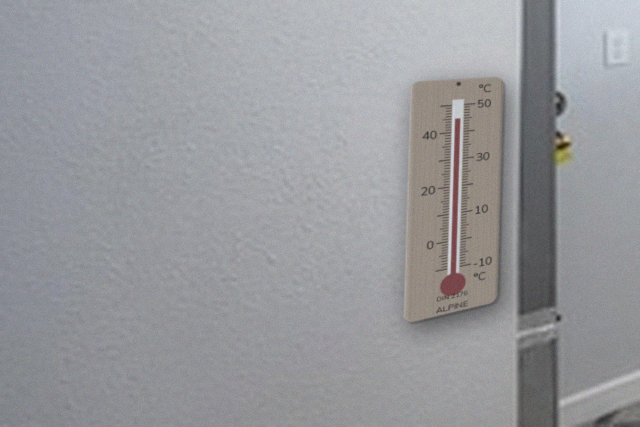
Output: 45 °C
